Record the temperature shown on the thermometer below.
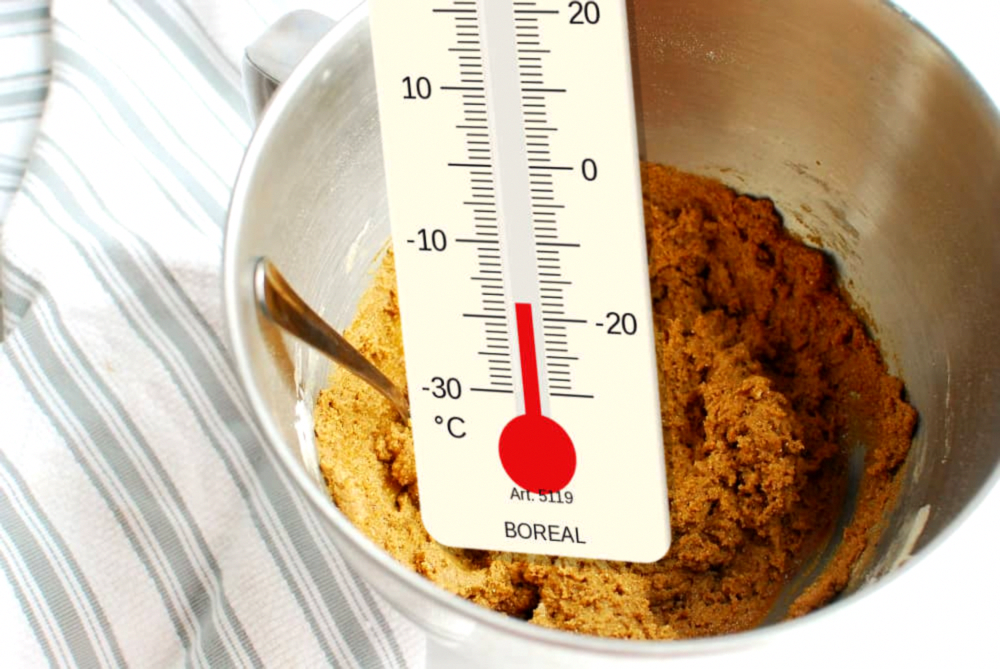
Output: -18 °C
